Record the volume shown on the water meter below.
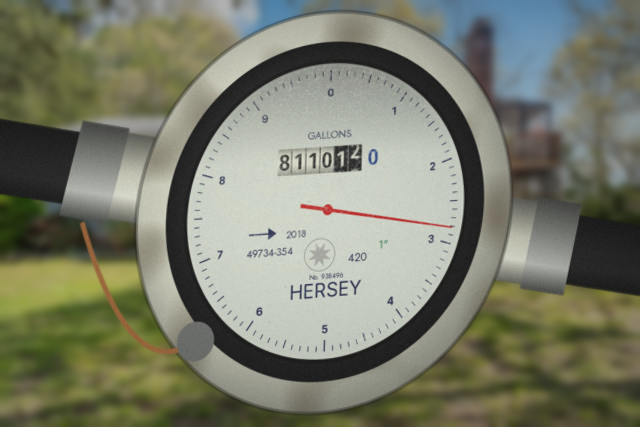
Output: 8110122.8 gal
